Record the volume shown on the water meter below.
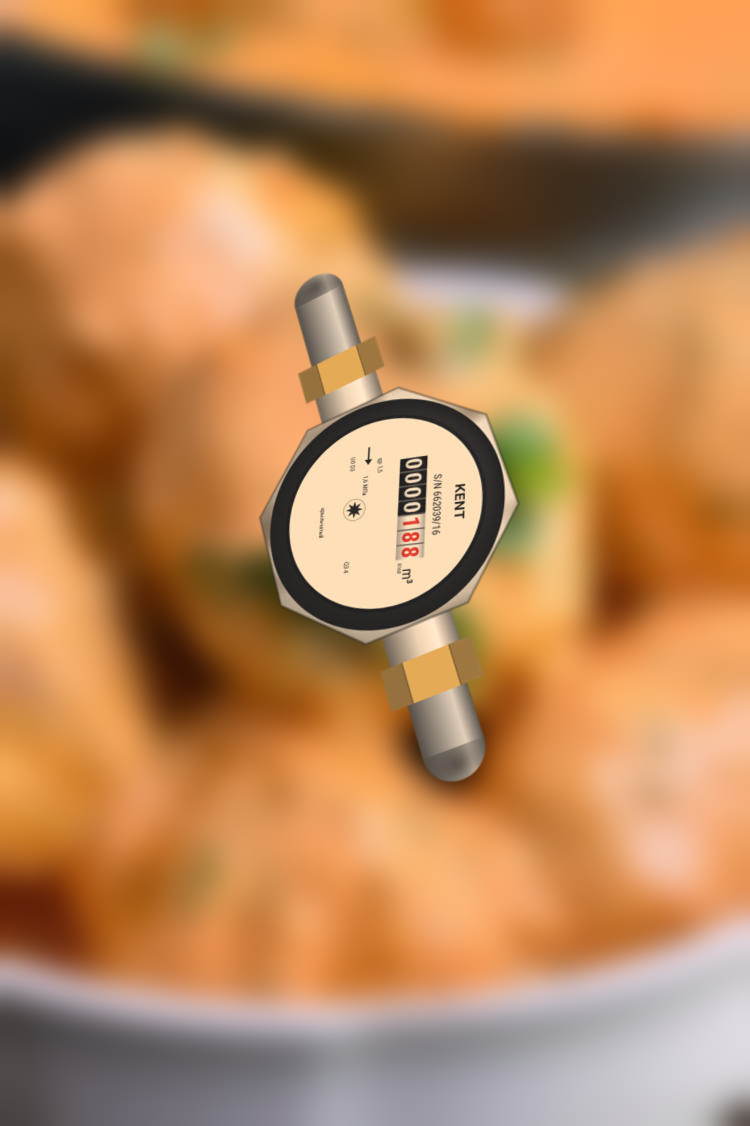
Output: 0.188 m³
